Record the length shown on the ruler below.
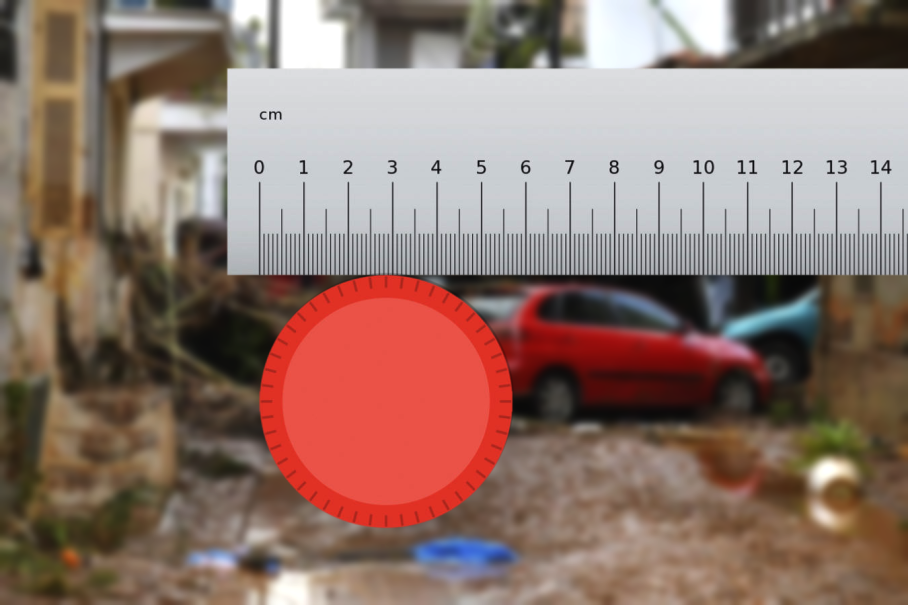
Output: 5.7 cm
